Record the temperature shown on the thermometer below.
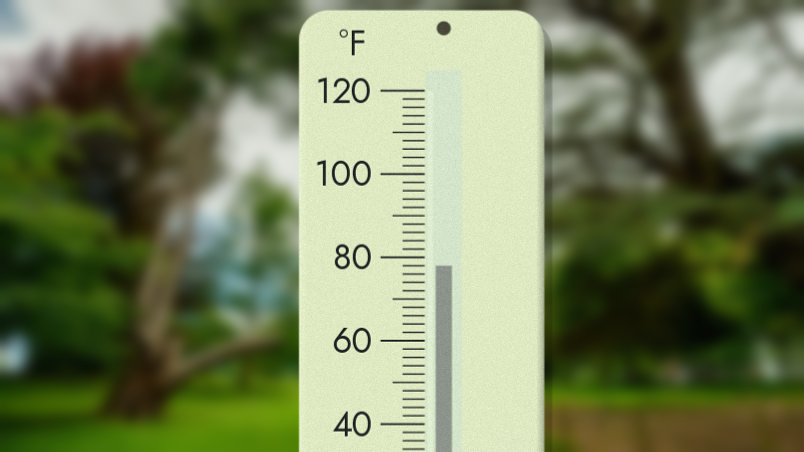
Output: 78 °F
